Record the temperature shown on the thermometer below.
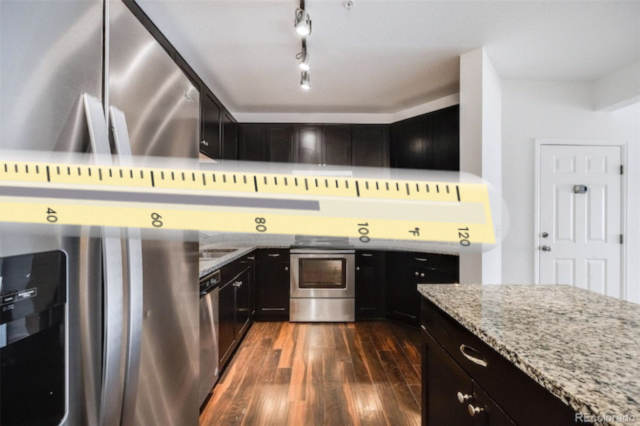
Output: 92 °F
